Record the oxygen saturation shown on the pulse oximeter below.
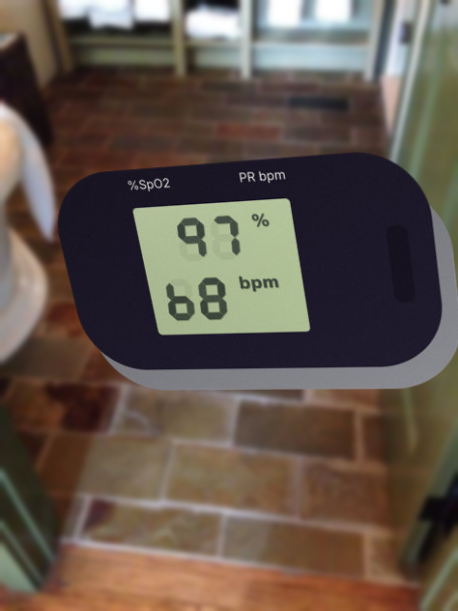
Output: 97 %
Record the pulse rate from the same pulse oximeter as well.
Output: 68 bpm
